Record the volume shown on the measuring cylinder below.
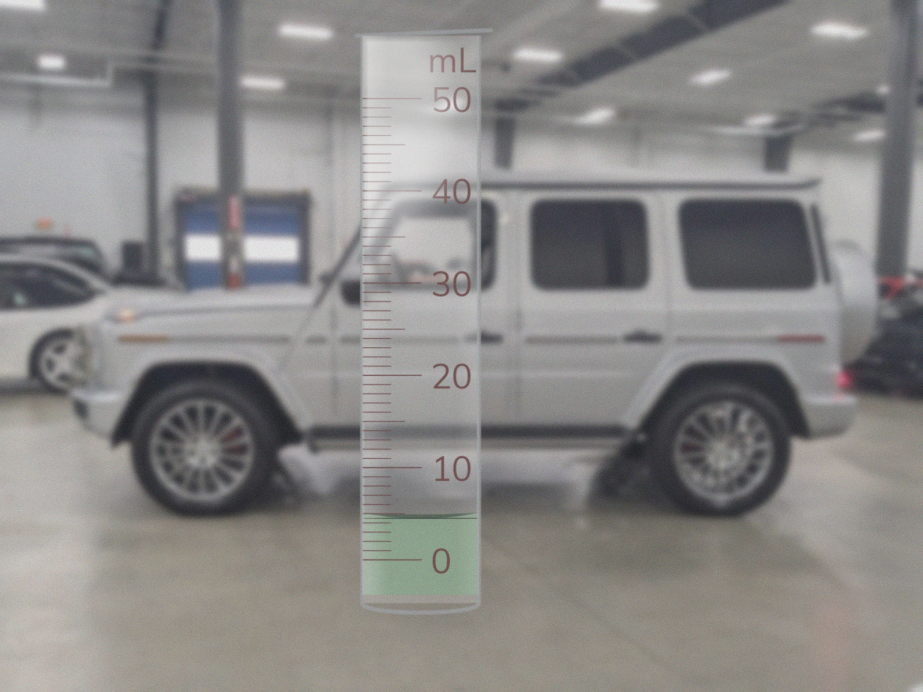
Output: 4.5 mL
